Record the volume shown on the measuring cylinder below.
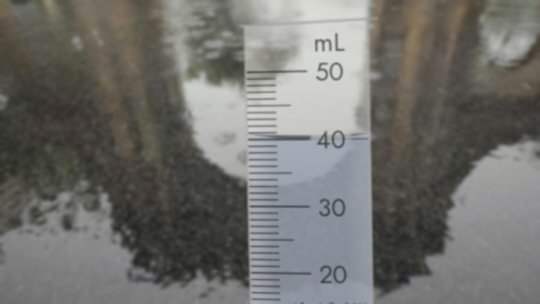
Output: 40 mL
